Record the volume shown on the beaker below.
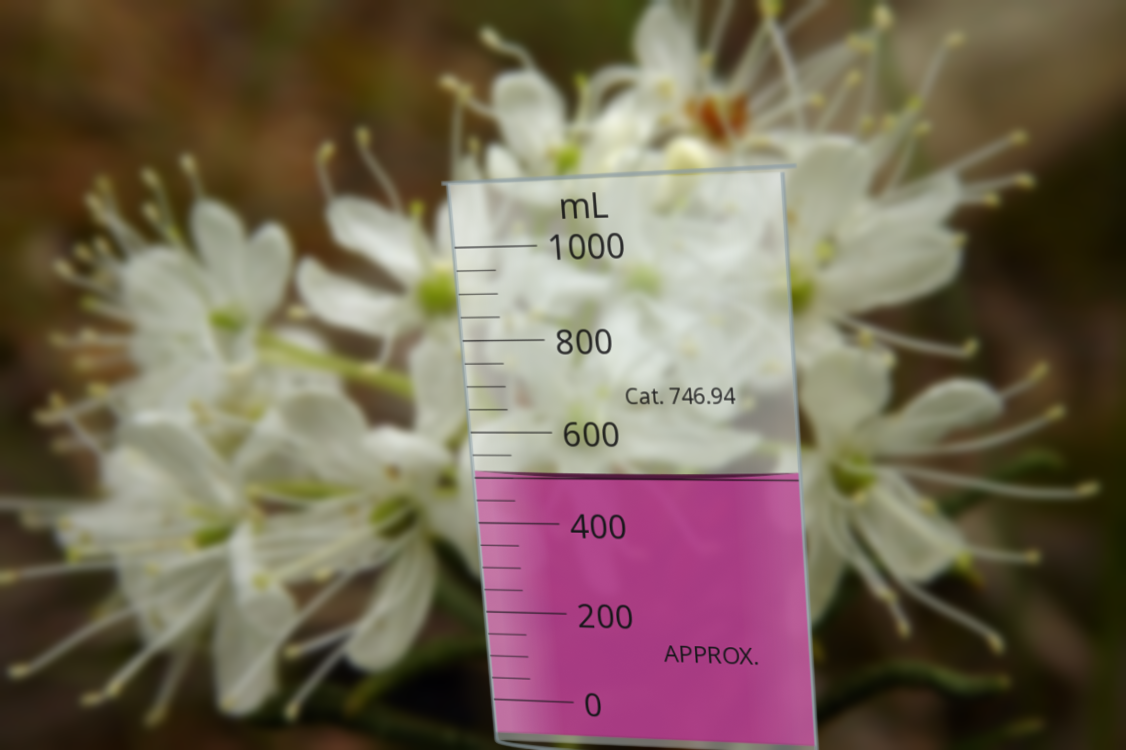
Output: 500 mL
